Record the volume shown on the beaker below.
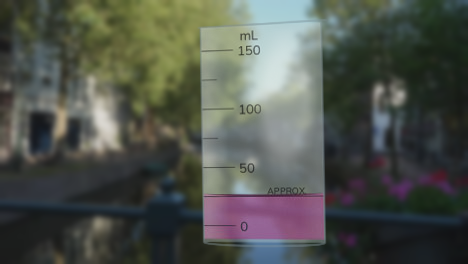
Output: 25 mL
